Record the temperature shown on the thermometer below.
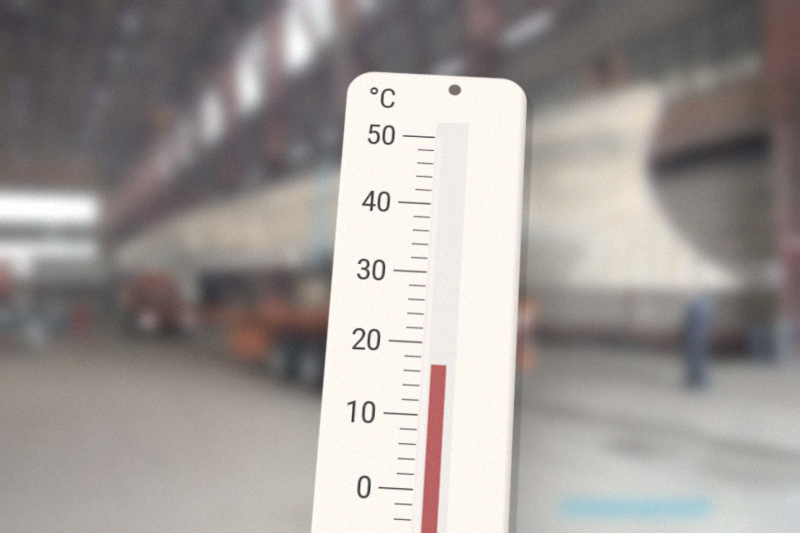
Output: 17 °C
